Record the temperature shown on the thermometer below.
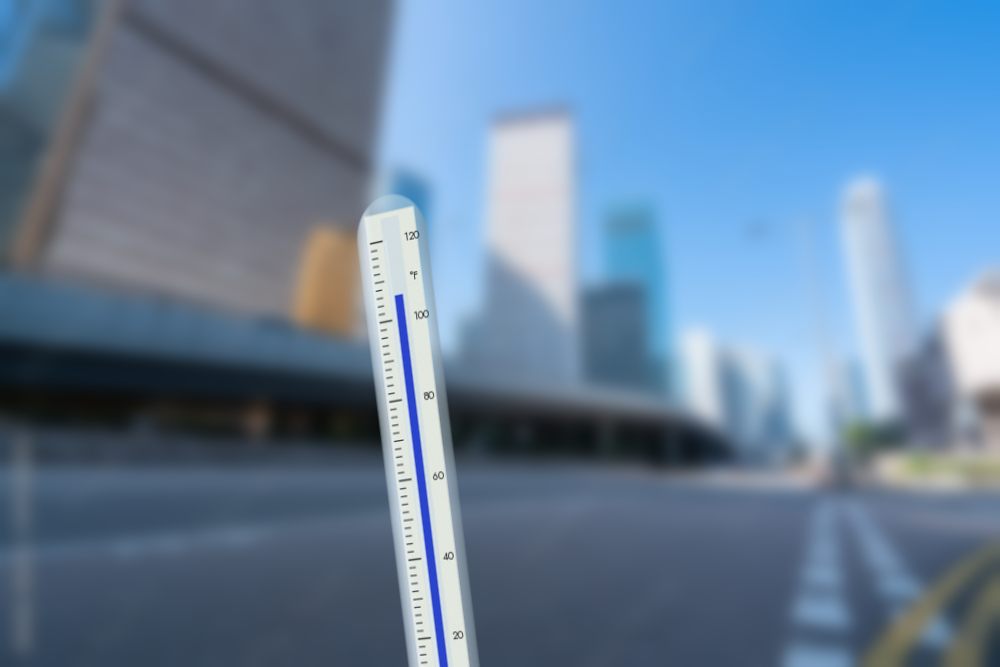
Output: 106 °F
